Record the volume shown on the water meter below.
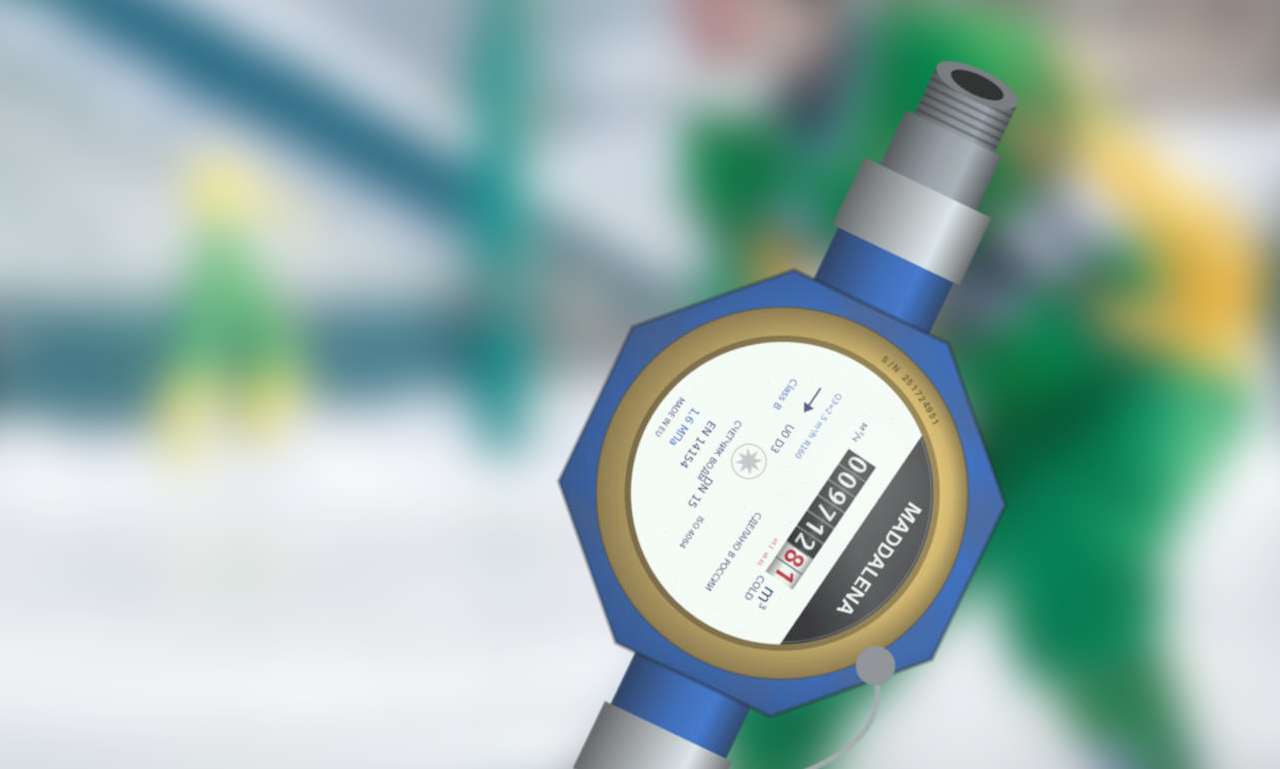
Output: 9712.81 m³
